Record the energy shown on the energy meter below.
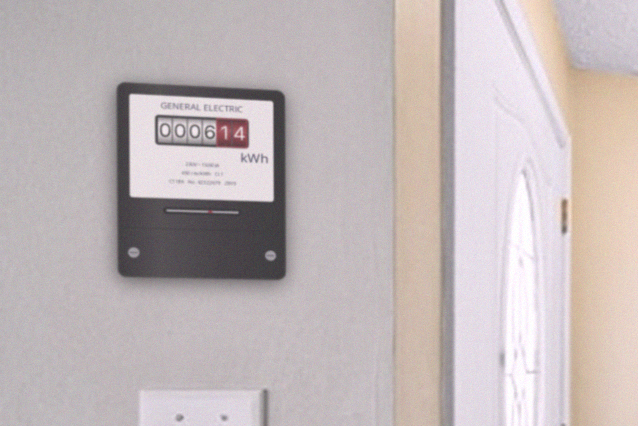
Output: 6.14 kWh
